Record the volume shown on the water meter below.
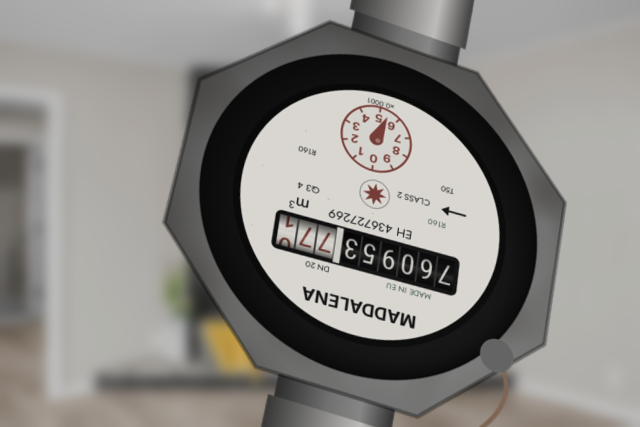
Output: 760953.7705 m³
